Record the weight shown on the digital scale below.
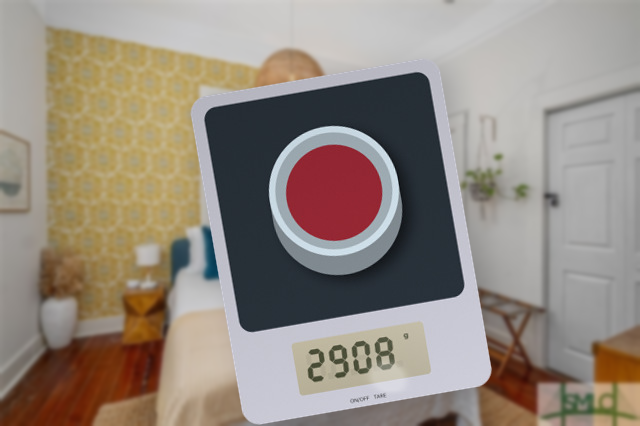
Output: 2908 g
